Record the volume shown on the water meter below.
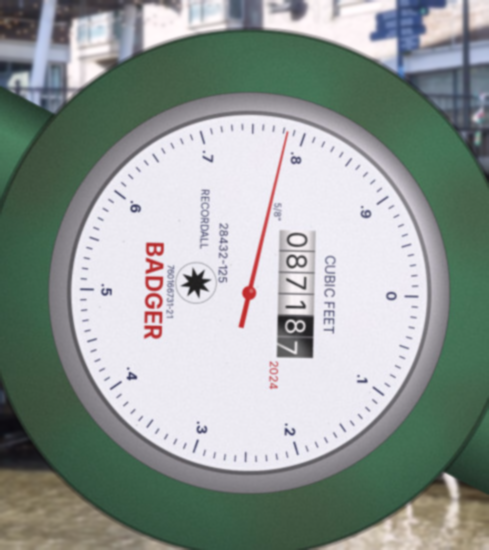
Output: 87186.78 ft³
